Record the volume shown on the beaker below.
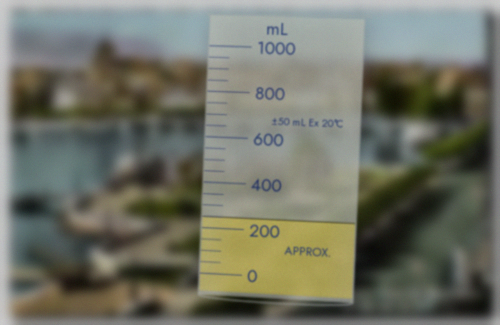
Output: 250 mL
